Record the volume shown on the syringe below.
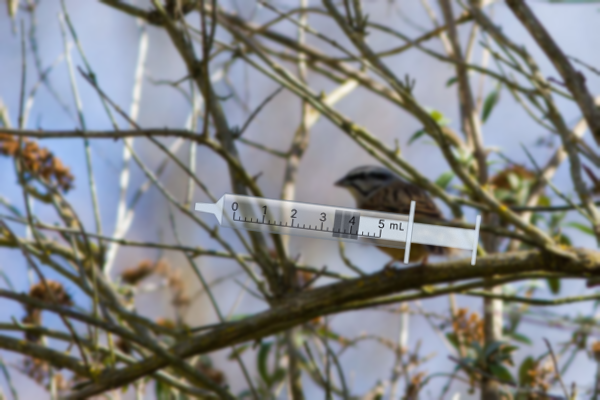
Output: 3.4 mL
